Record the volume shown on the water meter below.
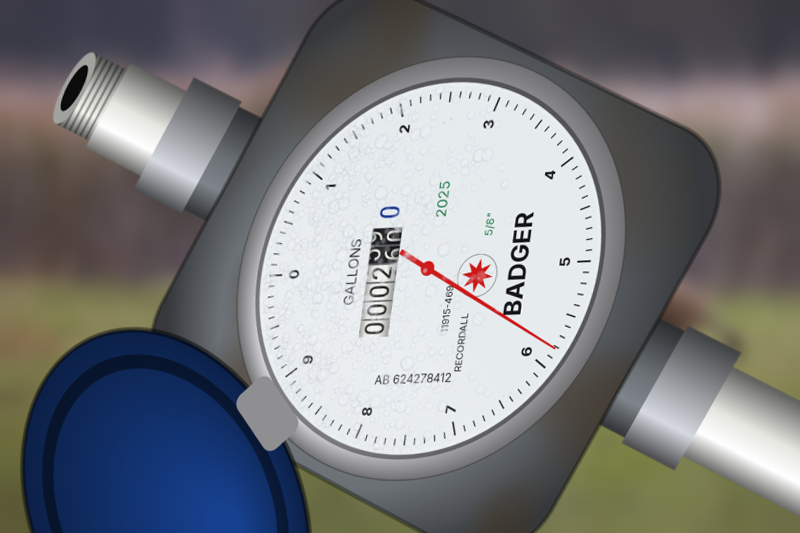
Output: 2595.8 gal
